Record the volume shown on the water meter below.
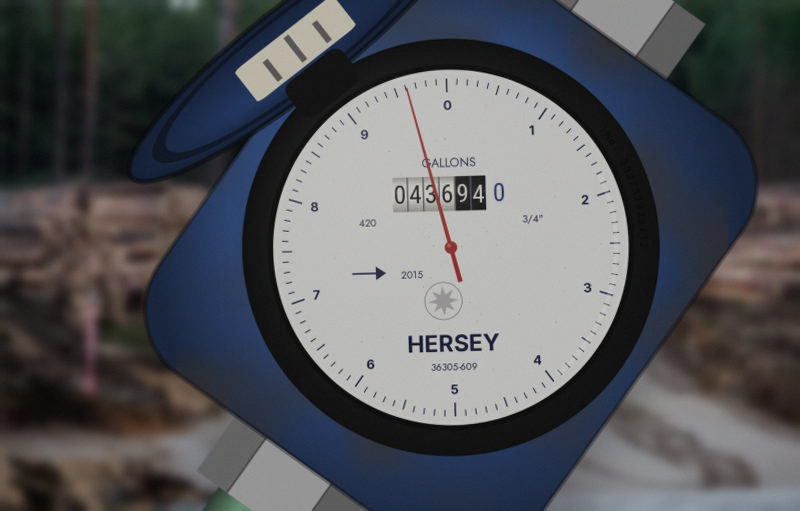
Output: 436939.6 gal
